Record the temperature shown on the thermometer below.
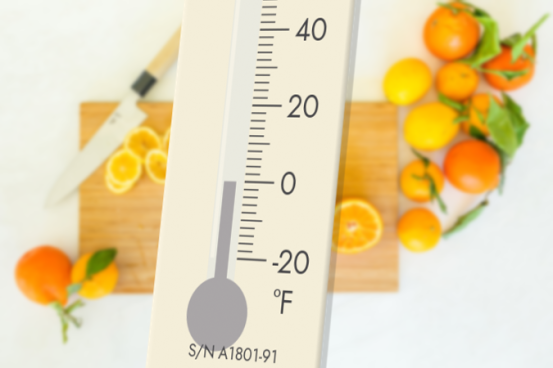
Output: 0 °F
